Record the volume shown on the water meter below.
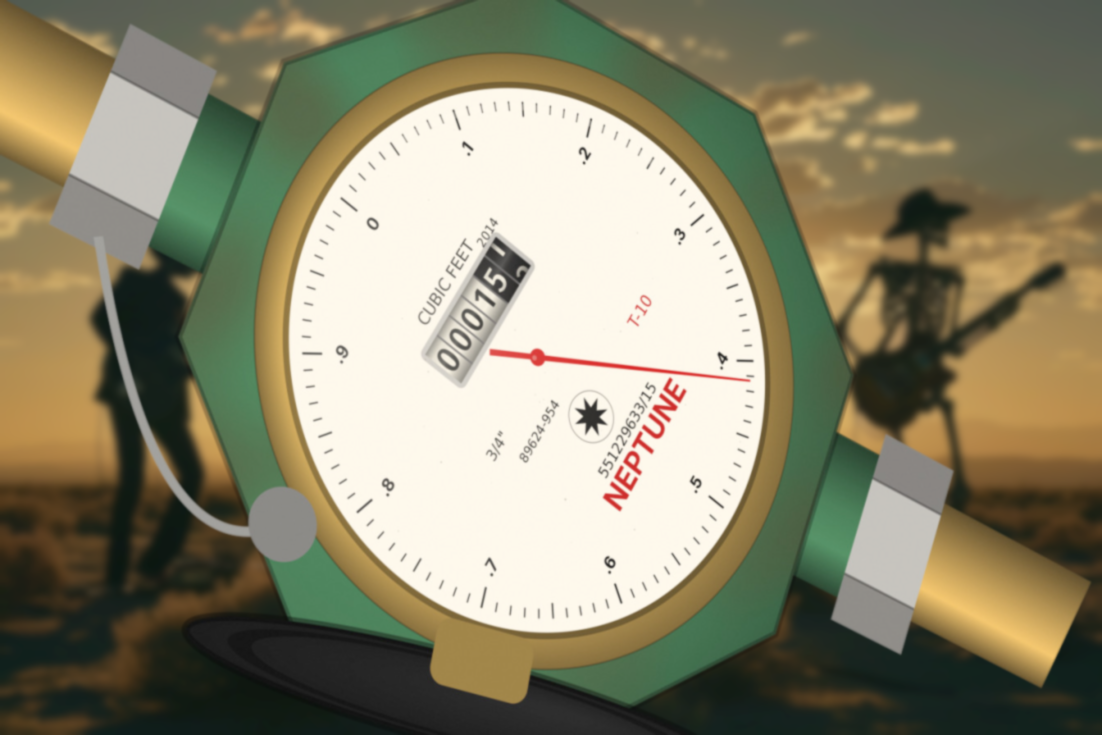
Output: 151.41 ft³
